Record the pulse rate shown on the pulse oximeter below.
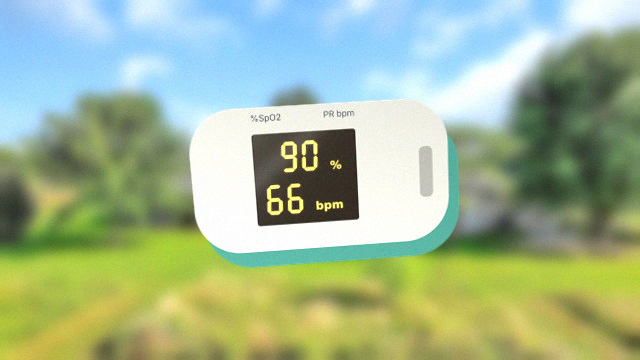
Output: 66 bpm
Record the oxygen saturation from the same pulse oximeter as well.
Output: 90 %
